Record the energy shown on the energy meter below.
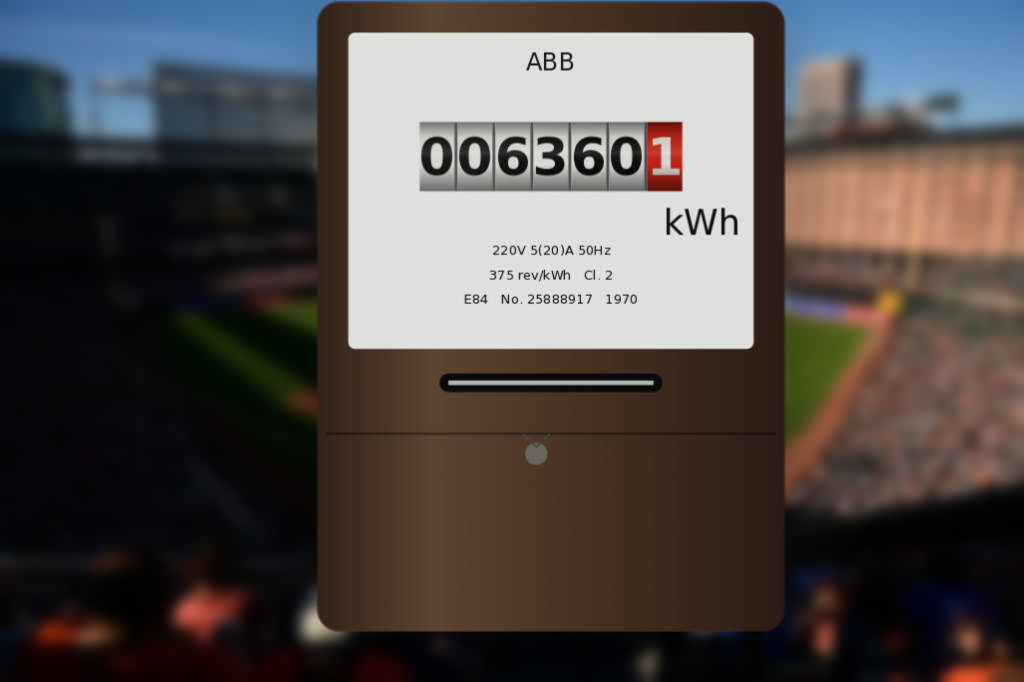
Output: 6360.1 kWh
